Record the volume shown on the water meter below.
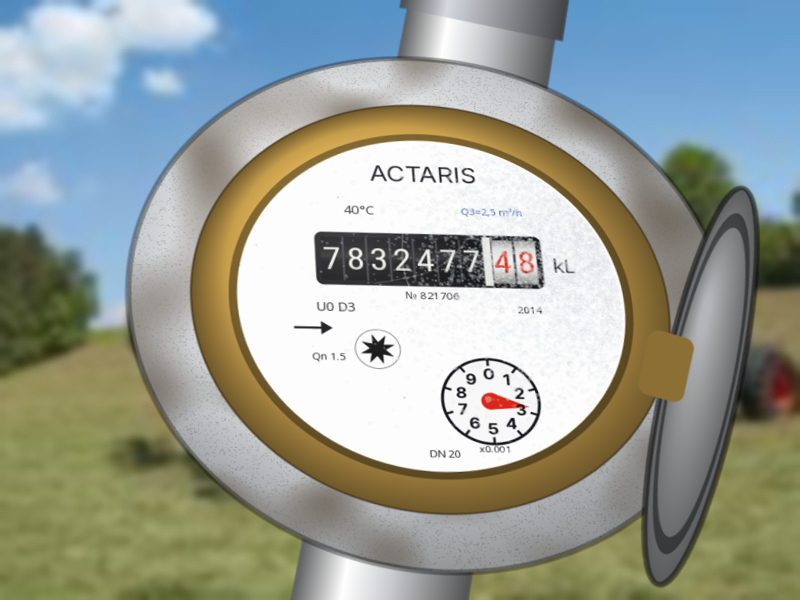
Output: 7832477.482 kL
